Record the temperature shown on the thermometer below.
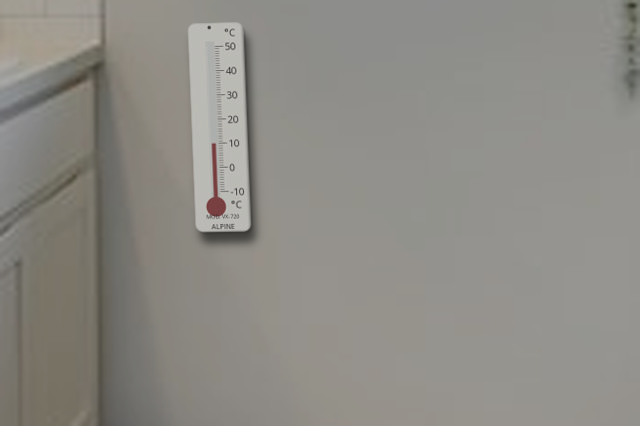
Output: 10 °C
